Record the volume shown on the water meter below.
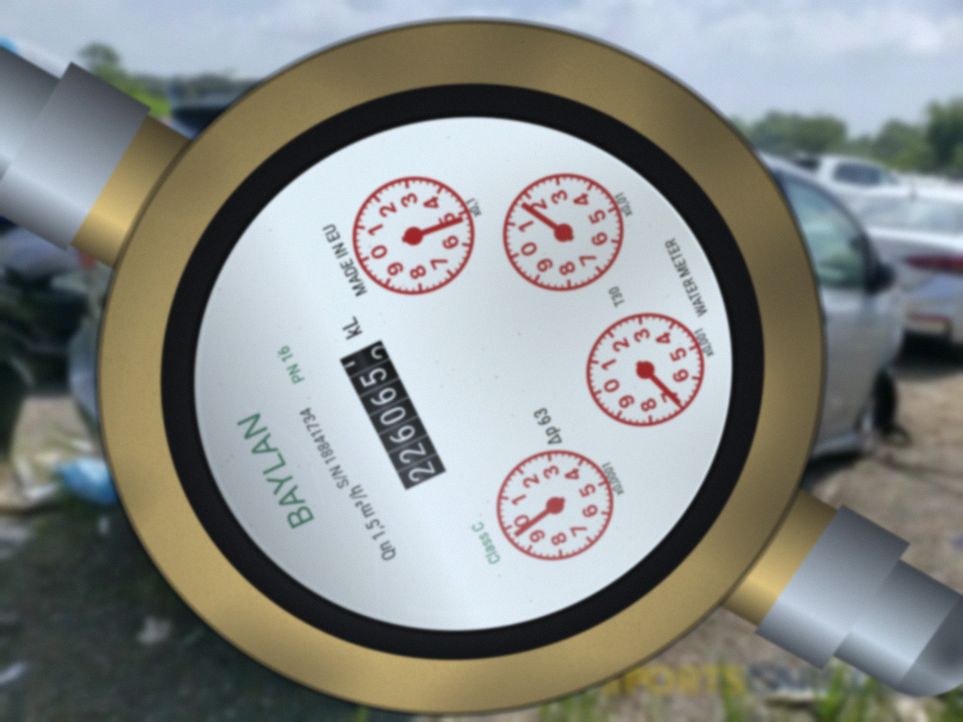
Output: 2260651.5169 kL
